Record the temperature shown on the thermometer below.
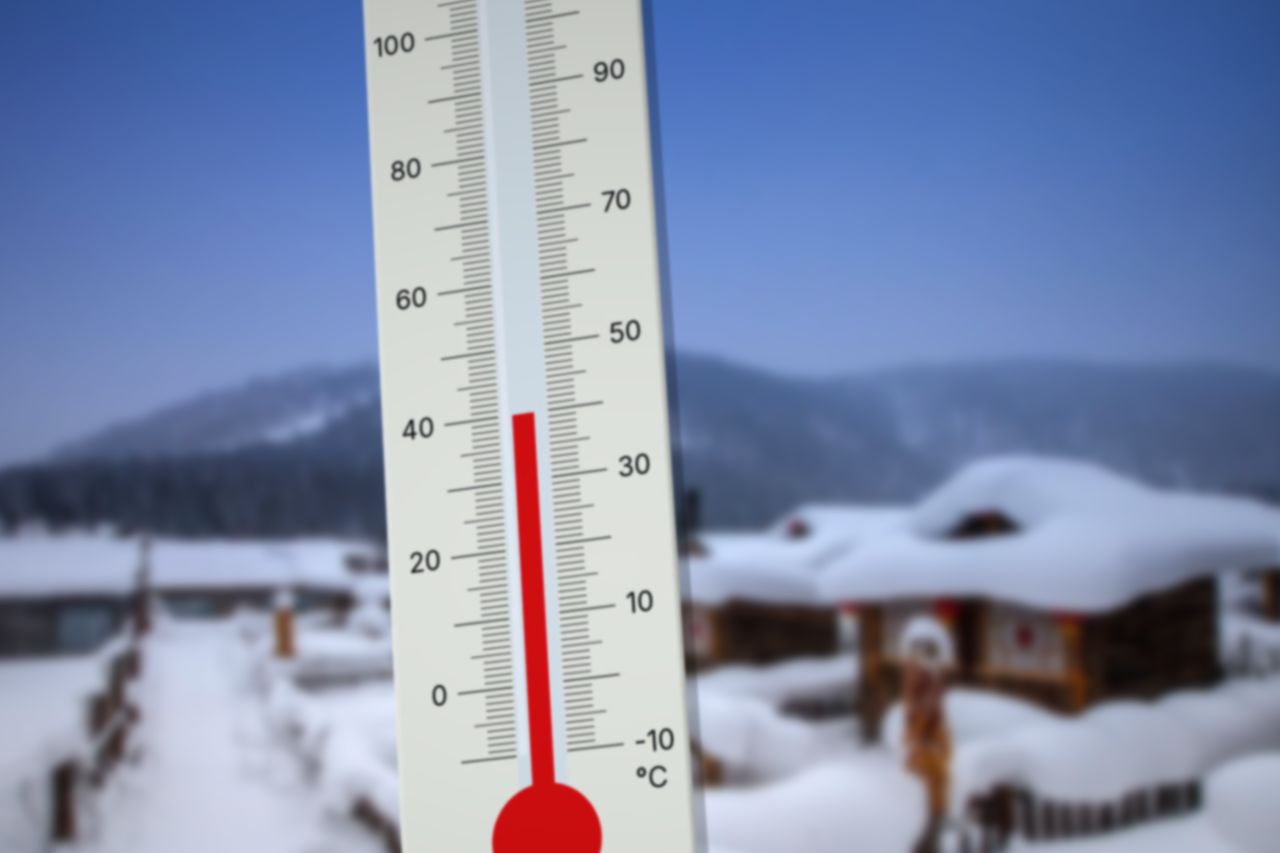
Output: 40 °C
